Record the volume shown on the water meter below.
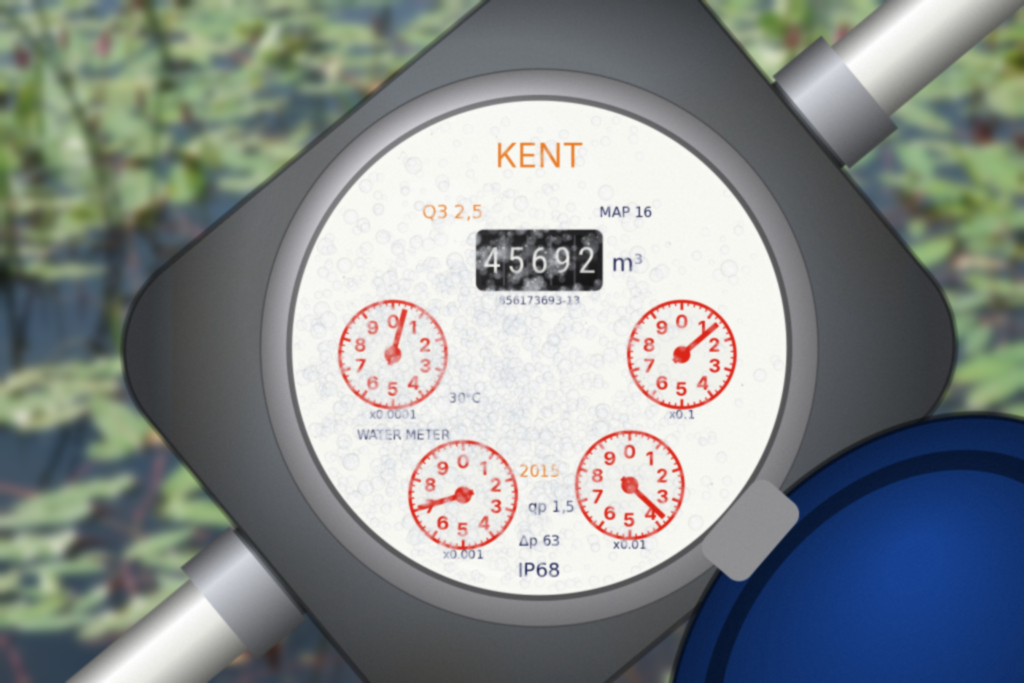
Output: 45692.1370 m³
